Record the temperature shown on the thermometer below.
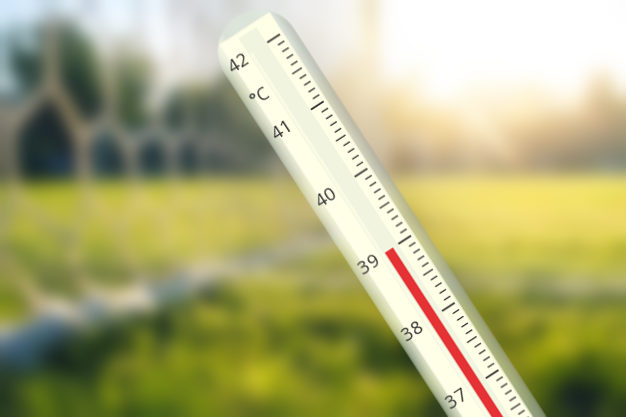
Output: 39 °C
